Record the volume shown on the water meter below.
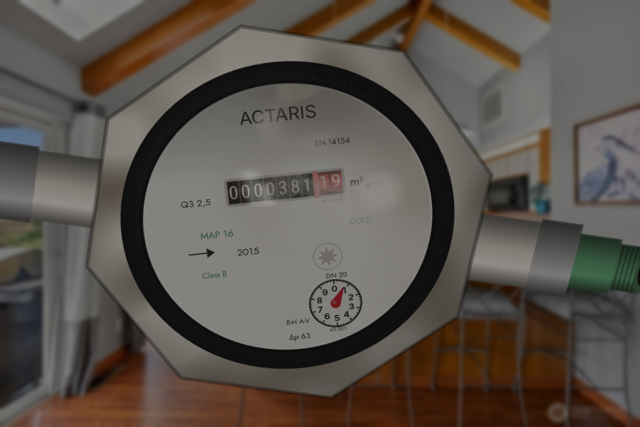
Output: 381.190 m³
